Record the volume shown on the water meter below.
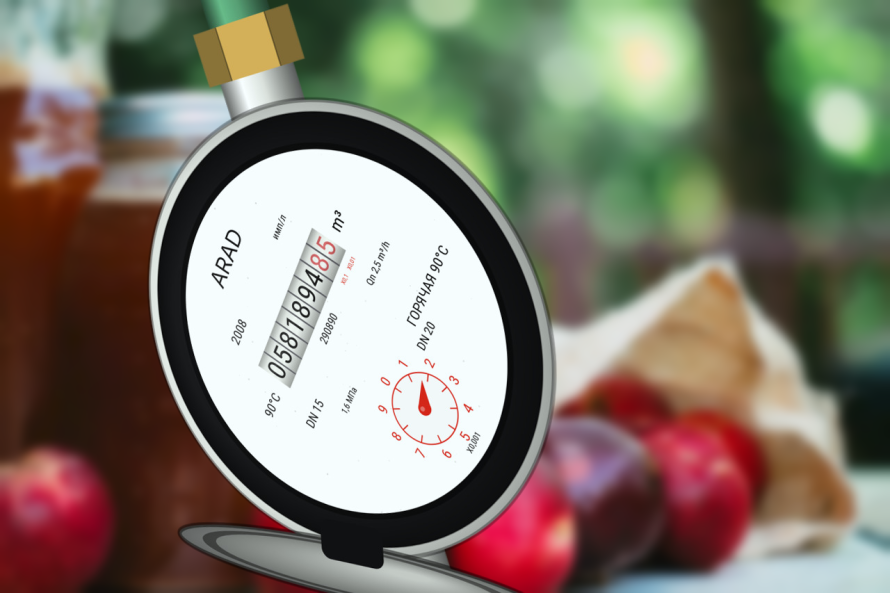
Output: 581894.851 m³
